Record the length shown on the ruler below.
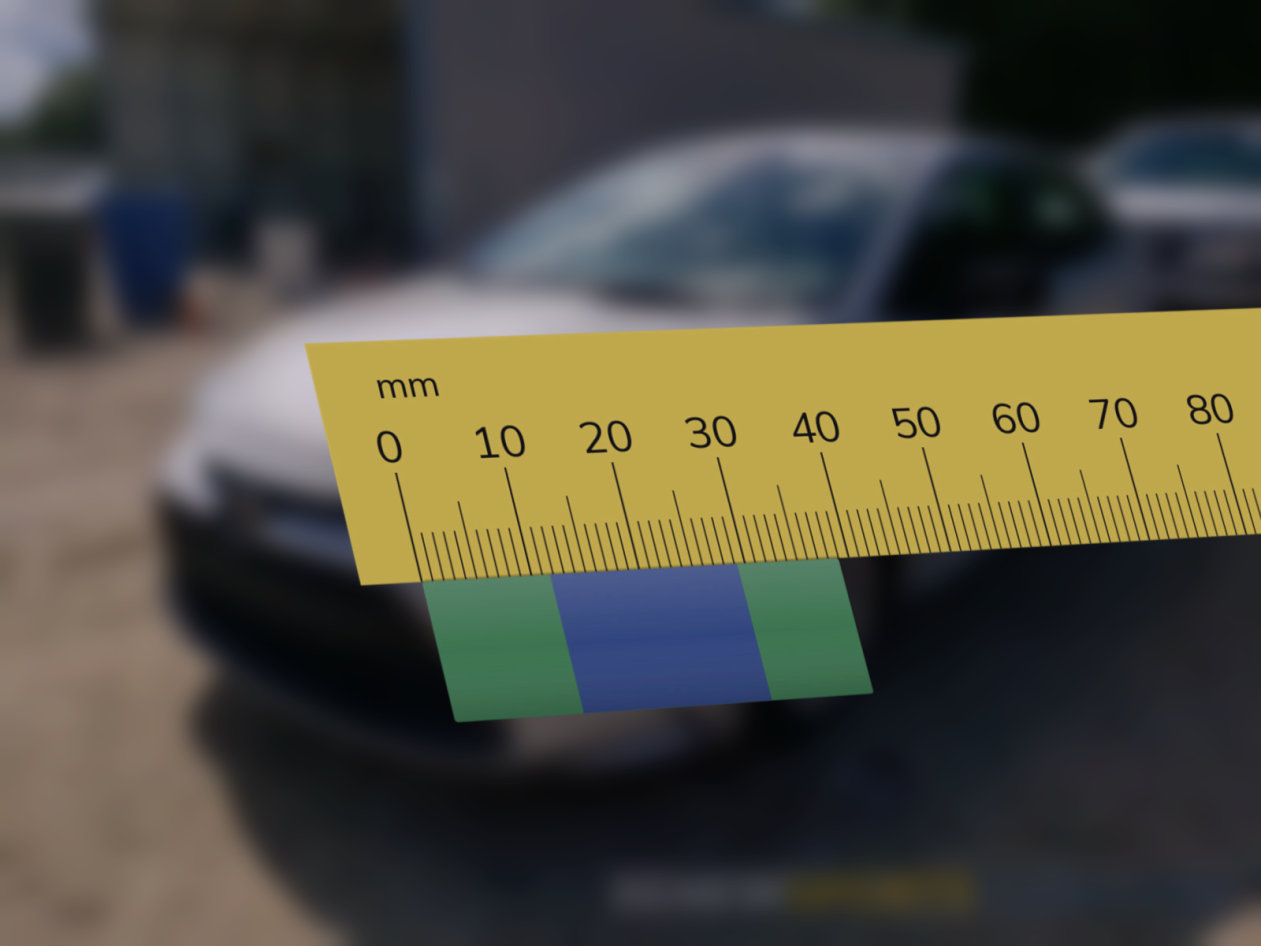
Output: 39 mm
